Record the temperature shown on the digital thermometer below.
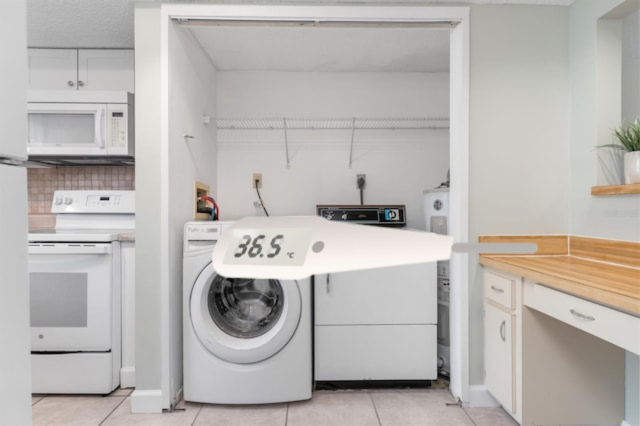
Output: 36.5 °C
